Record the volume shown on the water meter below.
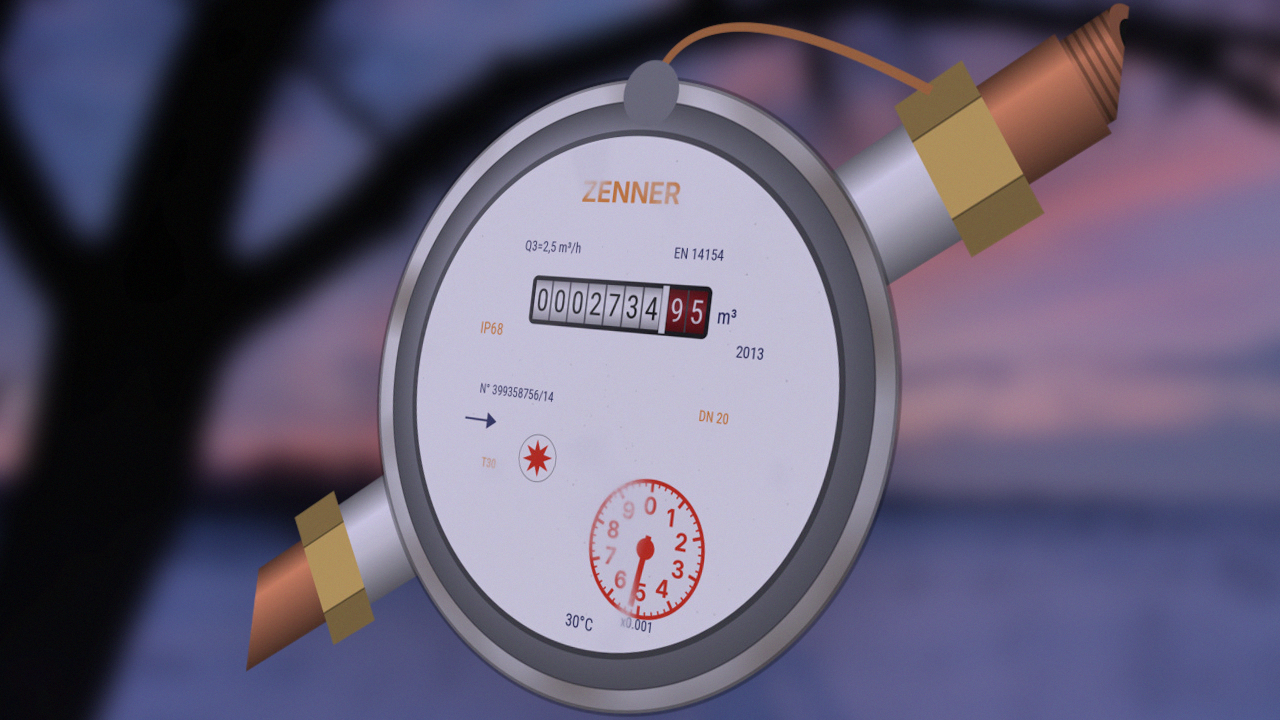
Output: 2734.955 m³
